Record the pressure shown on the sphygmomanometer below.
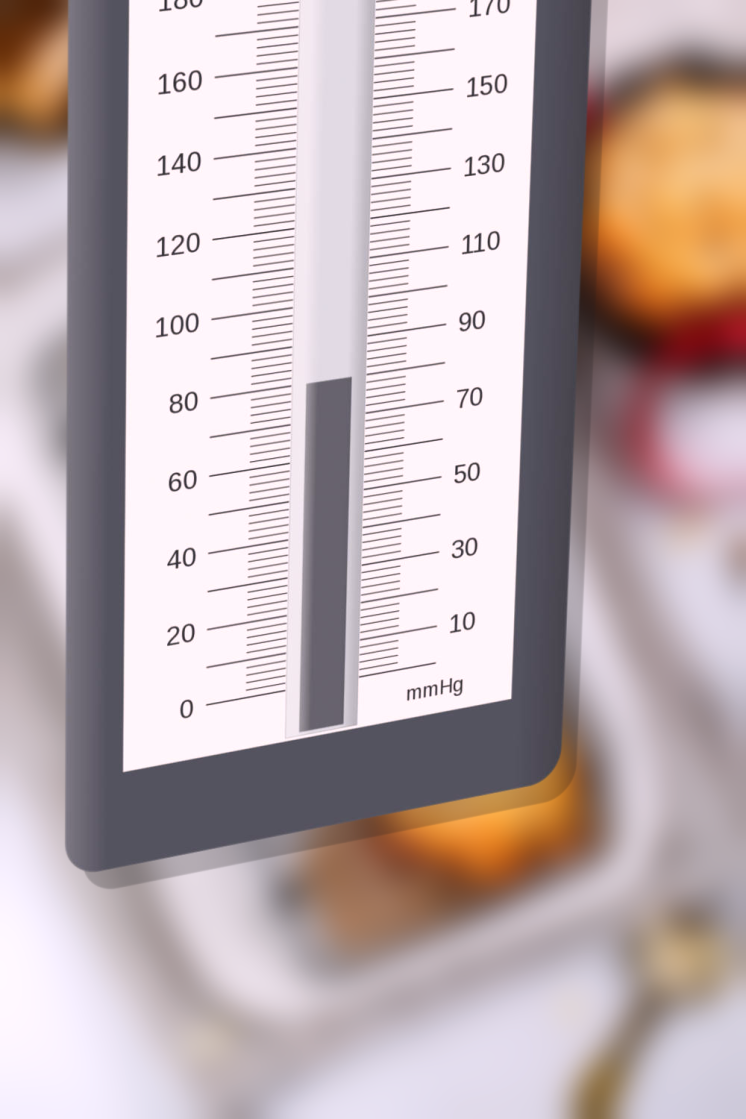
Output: 80 mmHg
